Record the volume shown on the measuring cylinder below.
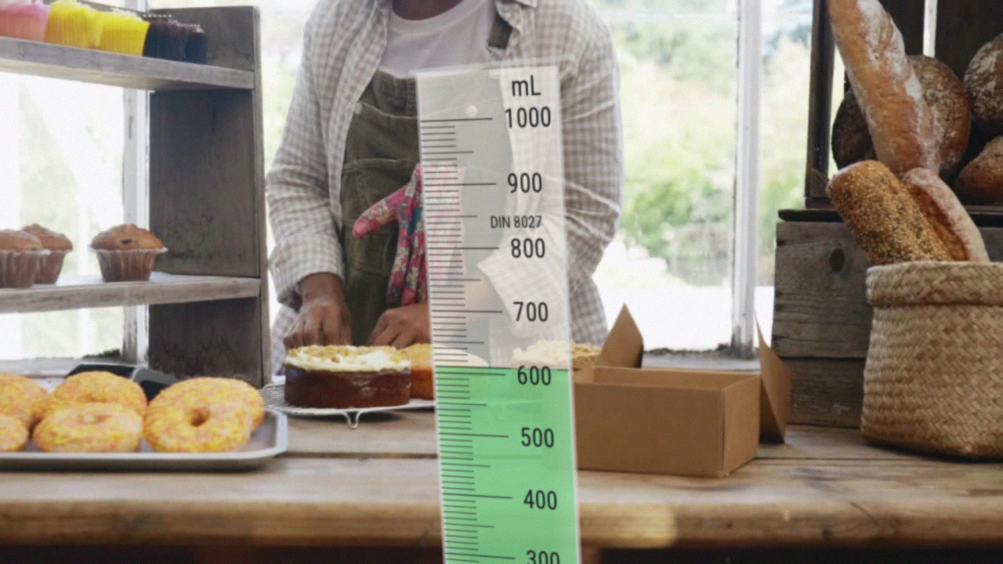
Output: 610 mL
